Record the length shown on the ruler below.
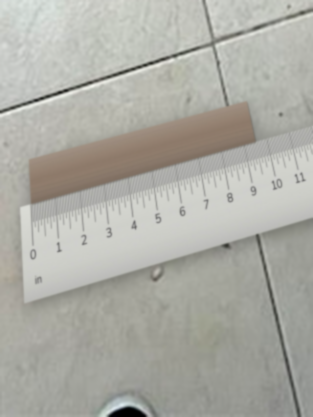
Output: 9.5 in
